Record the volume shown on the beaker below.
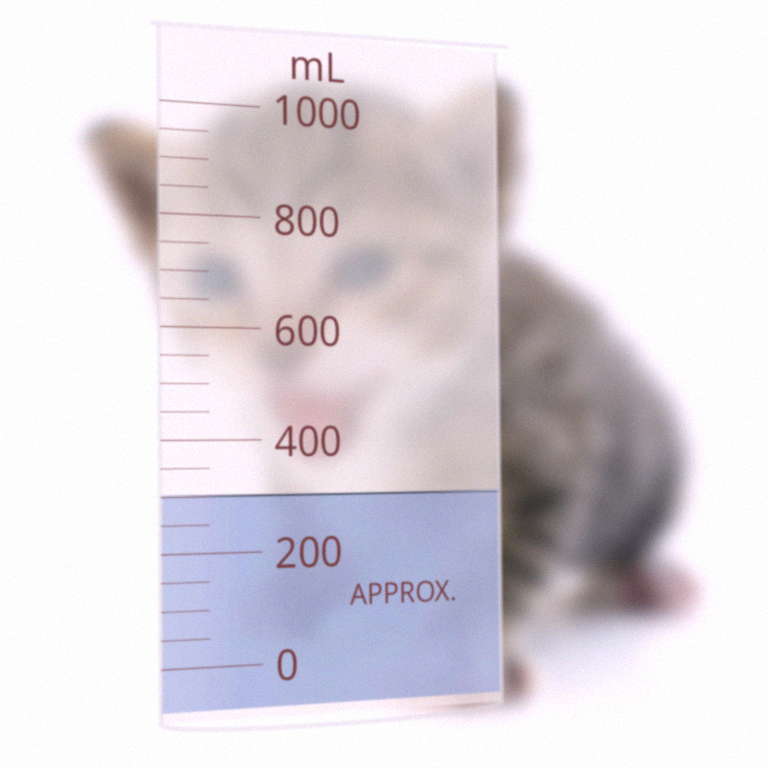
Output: 300 mL
